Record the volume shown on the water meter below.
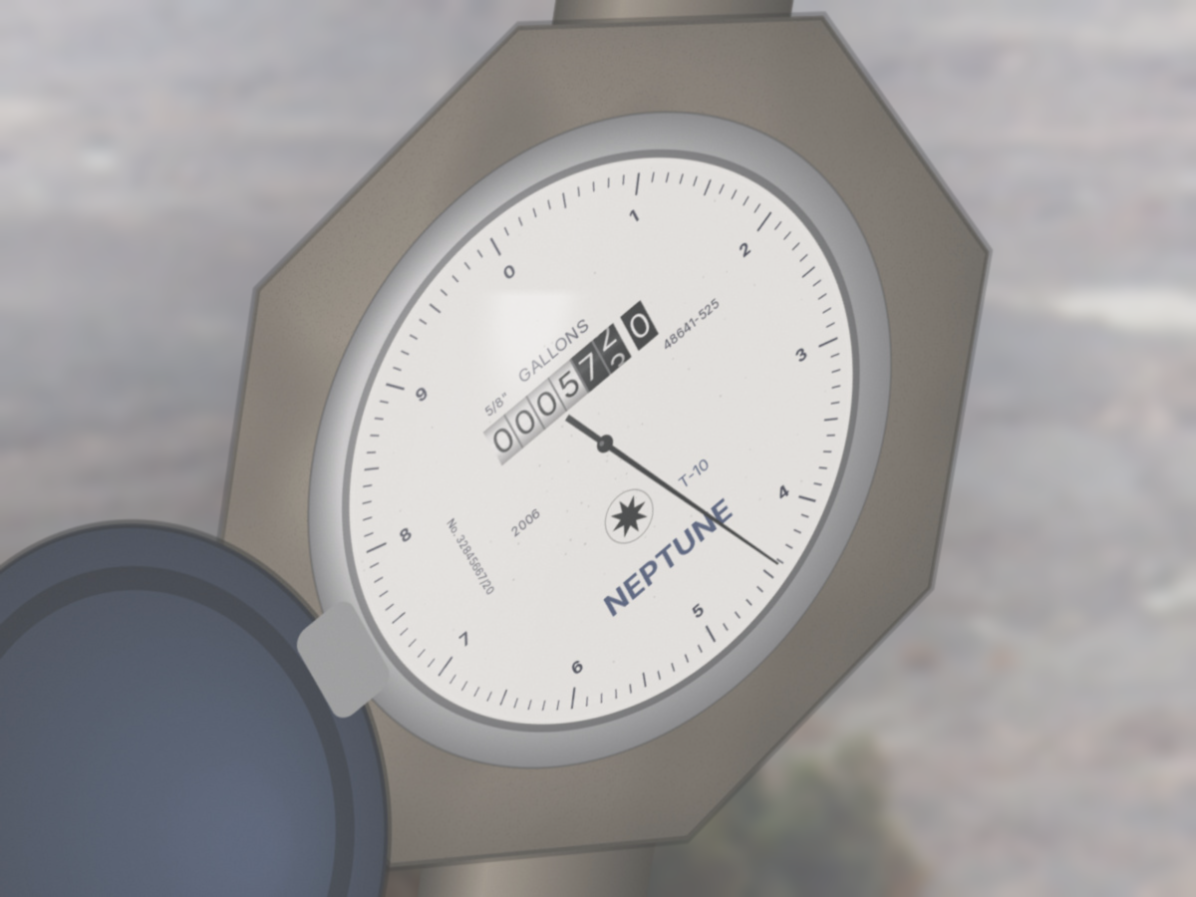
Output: 5724.4 gal
